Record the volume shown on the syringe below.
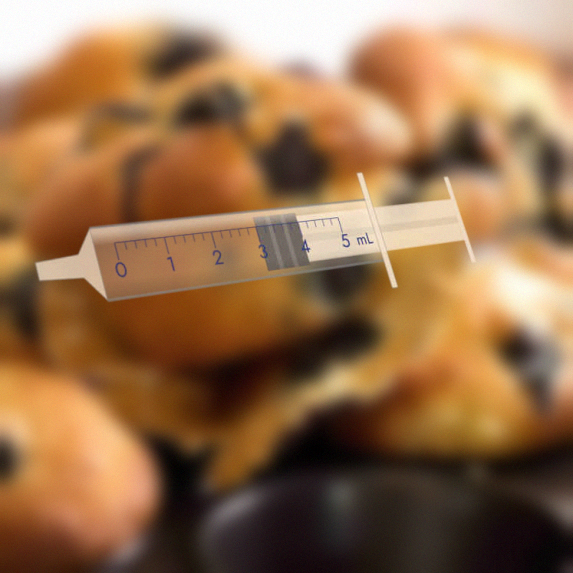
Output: 3 mL
